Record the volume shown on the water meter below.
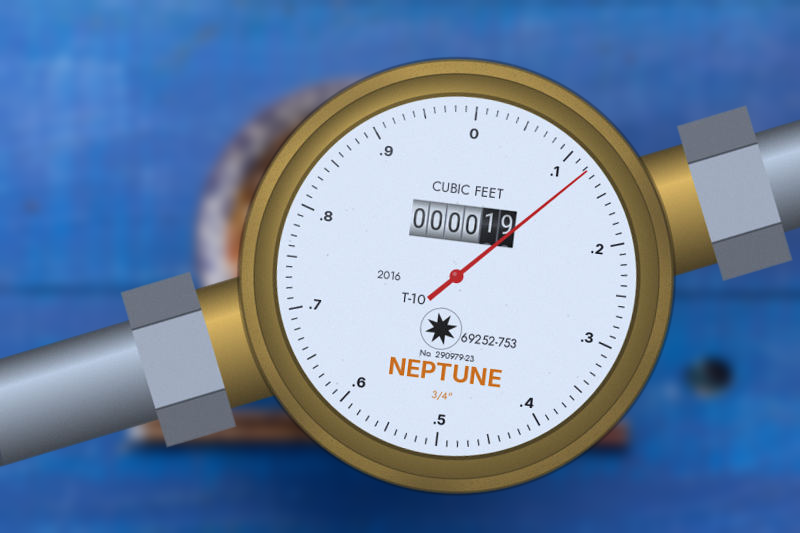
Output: 19.12 ft³
